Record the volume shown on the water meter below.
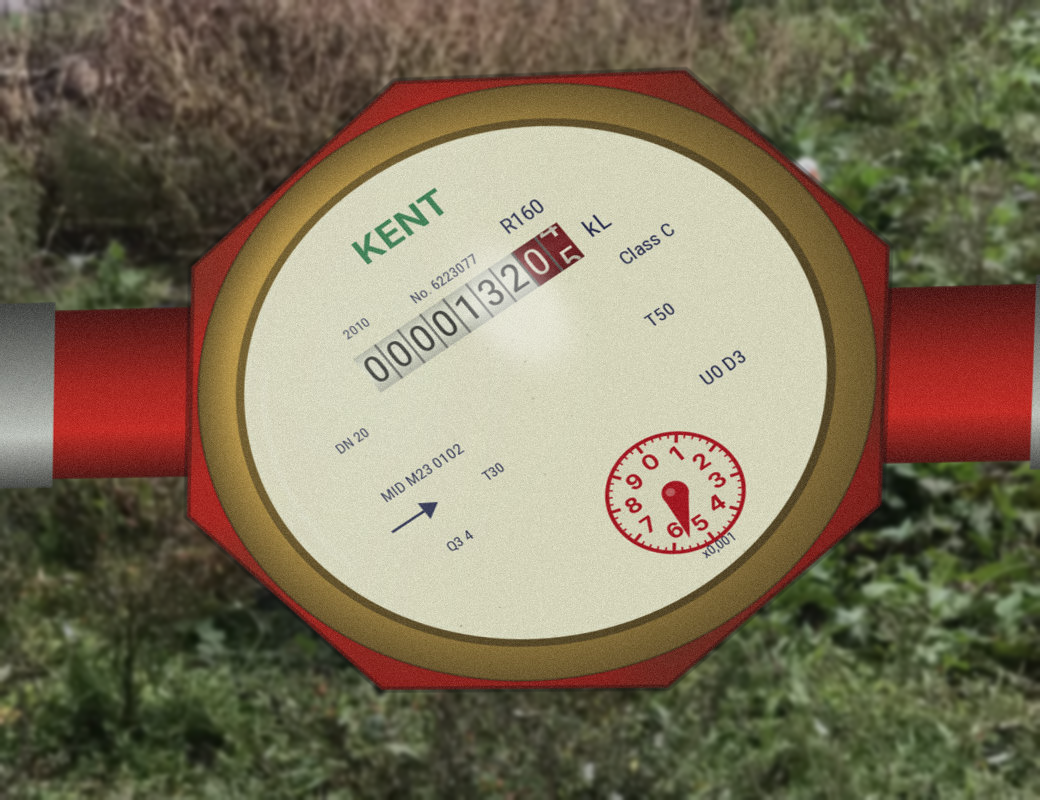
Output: 132.045 kL
